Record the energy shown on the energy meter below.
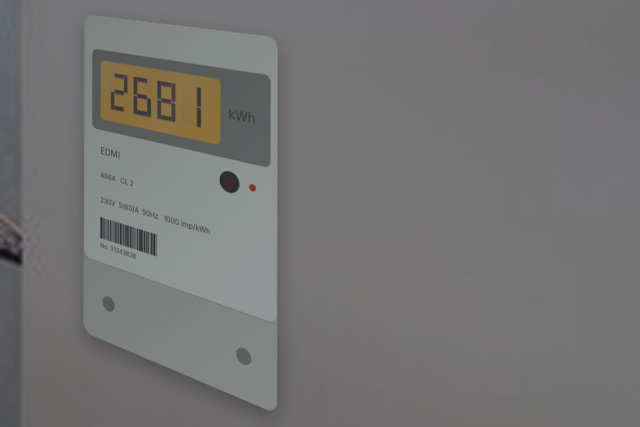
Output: 2681 kWh
